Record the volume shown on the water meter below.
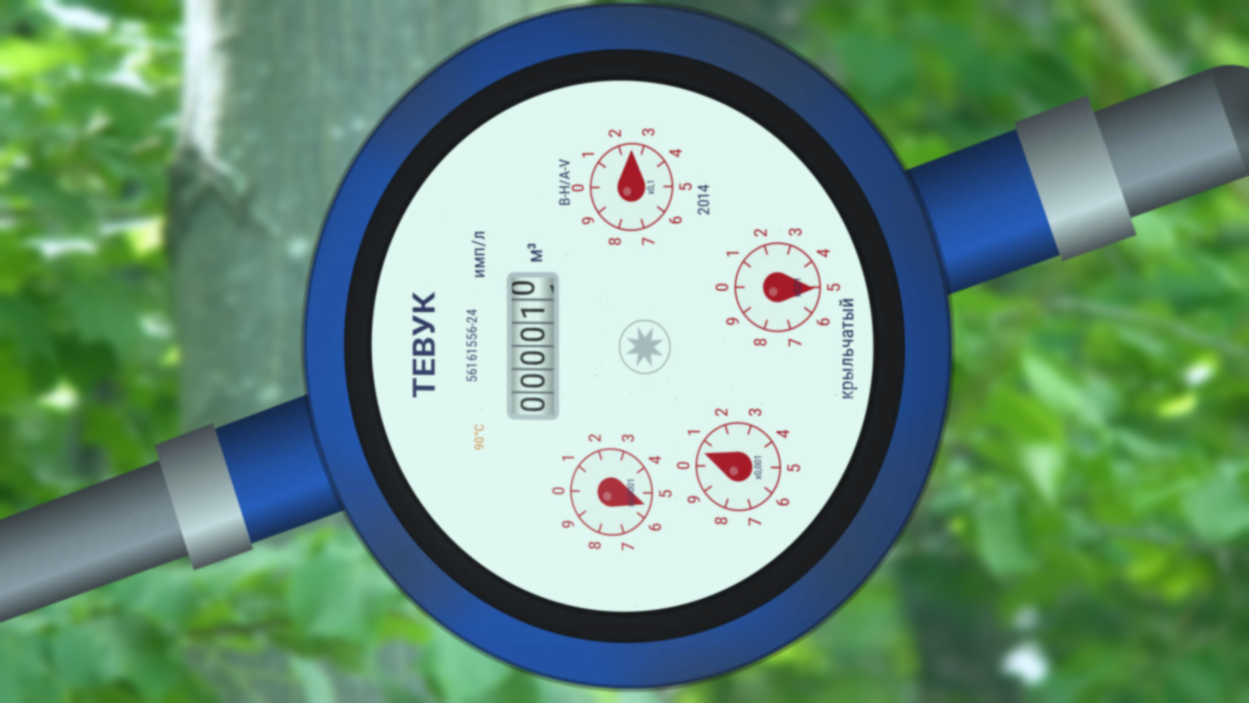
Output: 10.2505 m³
